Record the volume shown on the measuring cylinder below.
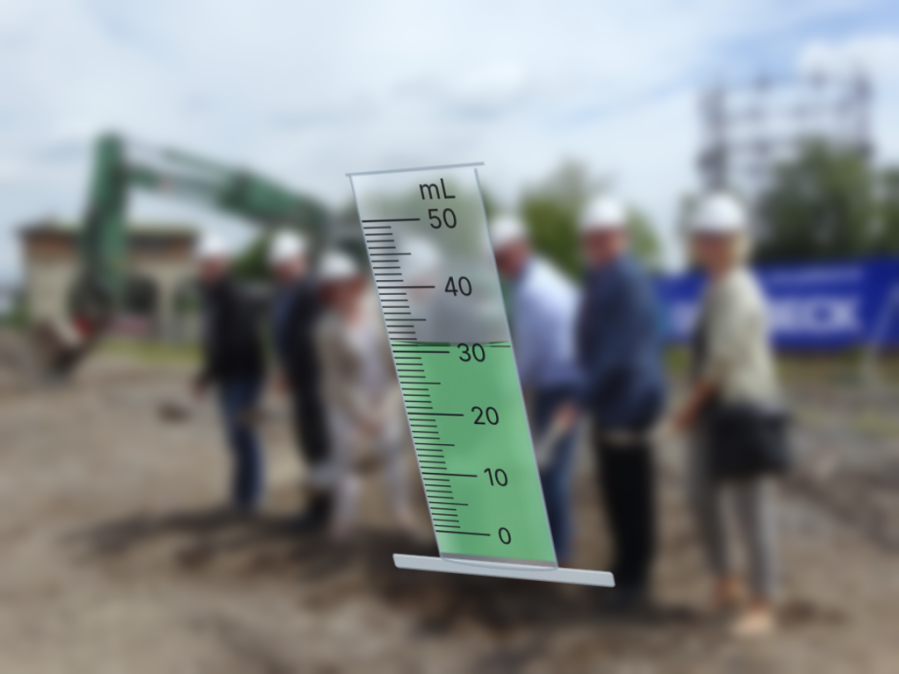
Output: 31 mL
